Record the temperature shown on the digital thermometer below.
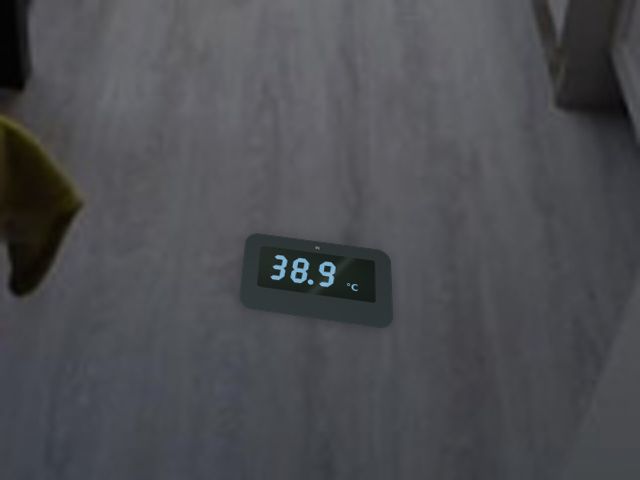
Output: 38.9 °C
